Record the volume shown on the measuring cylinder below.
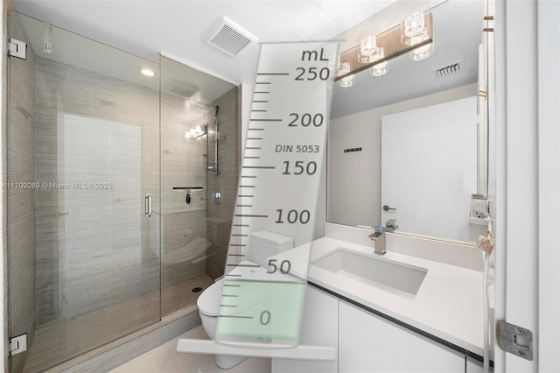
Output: 35 mL
